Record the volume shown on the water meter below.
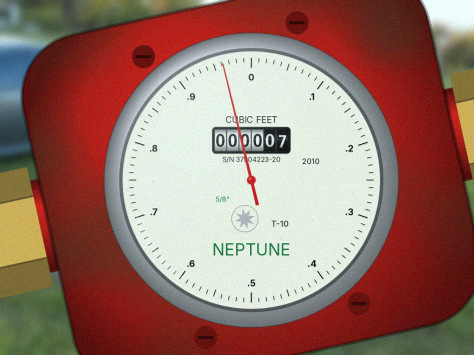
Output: 6.96 ft³
